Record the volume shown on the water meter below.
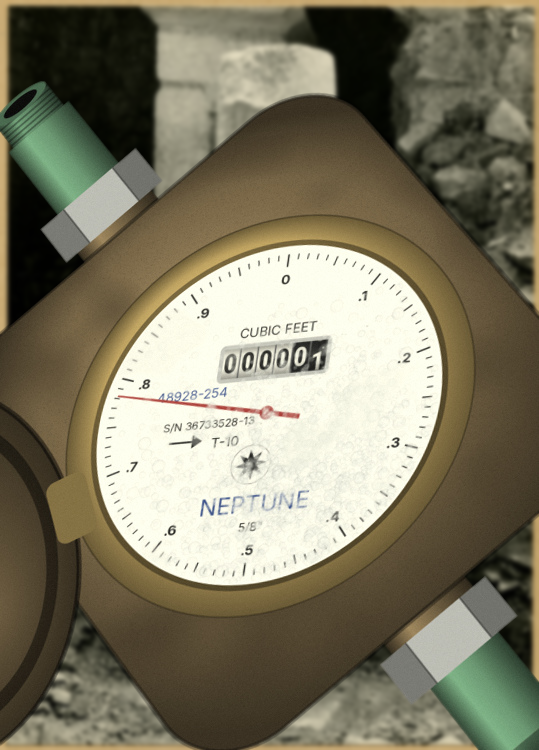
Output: 0.78 ft³
